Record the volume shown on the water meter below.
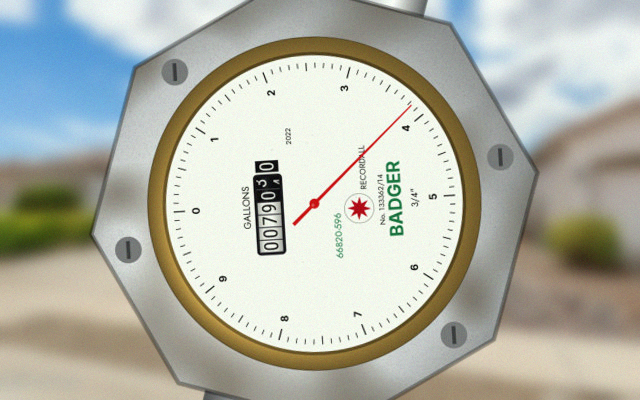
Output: 79033.8 gal
